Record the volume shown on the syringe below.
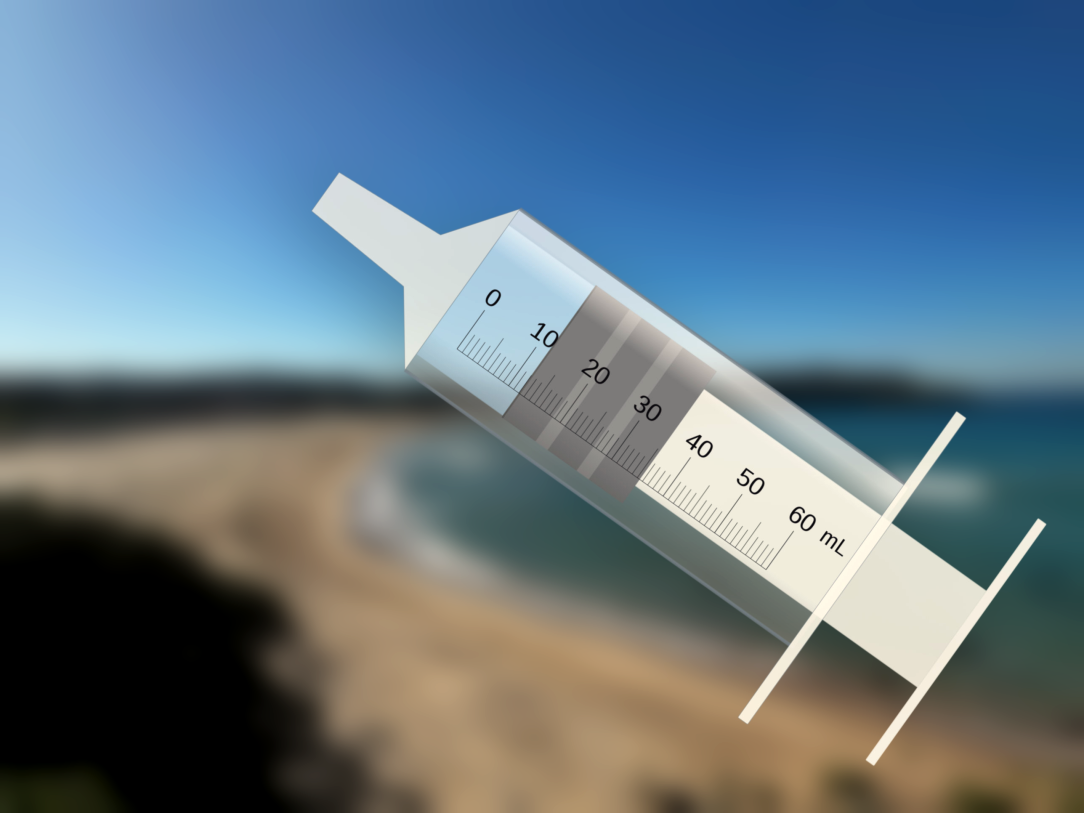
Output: 12 mL
